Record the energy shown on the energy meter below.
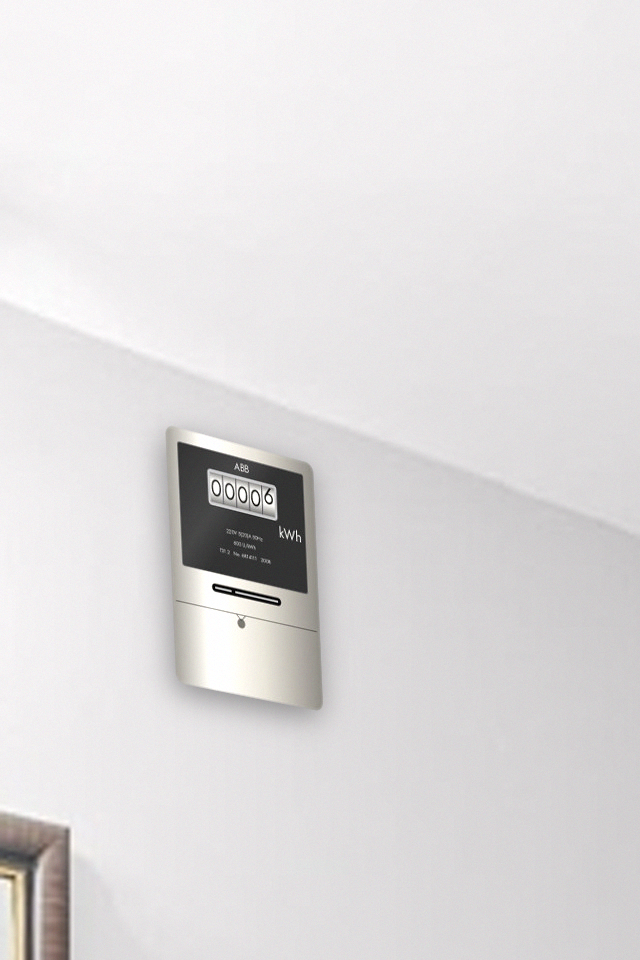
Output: 6 kWh
